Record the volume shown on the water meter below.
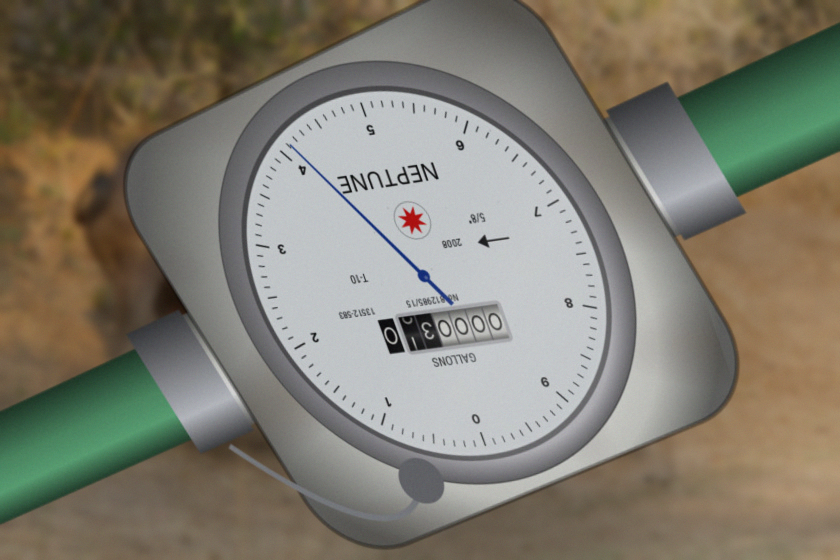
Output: 314.1 gal
